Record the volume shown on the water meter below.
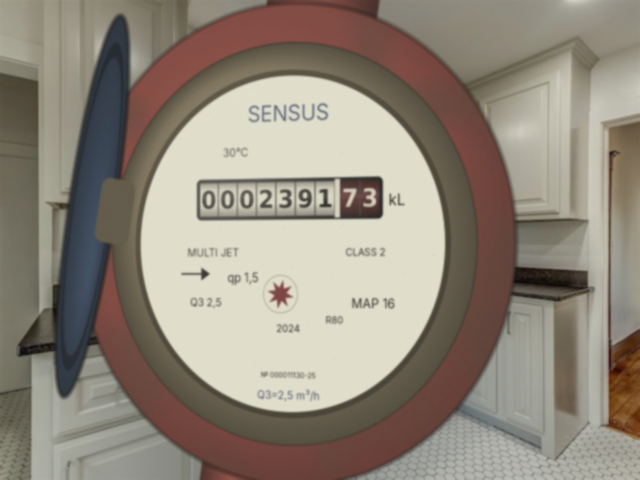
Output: 2391.73 kL
